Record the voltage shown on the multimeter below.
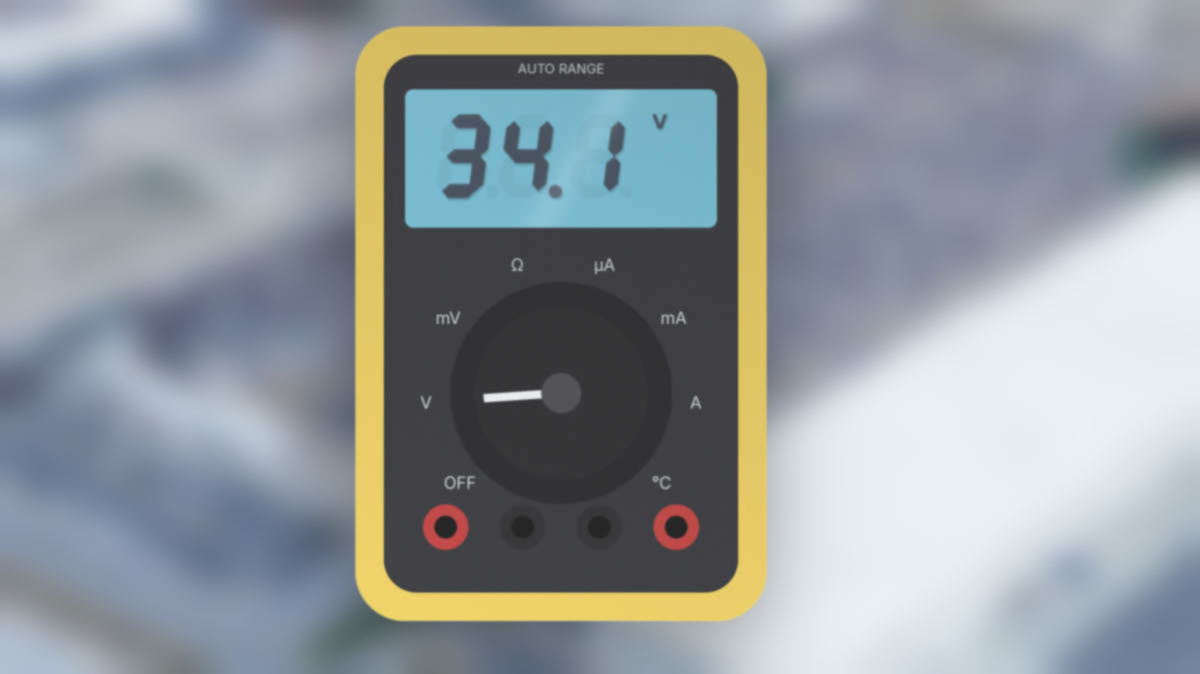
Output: 34.1 V
